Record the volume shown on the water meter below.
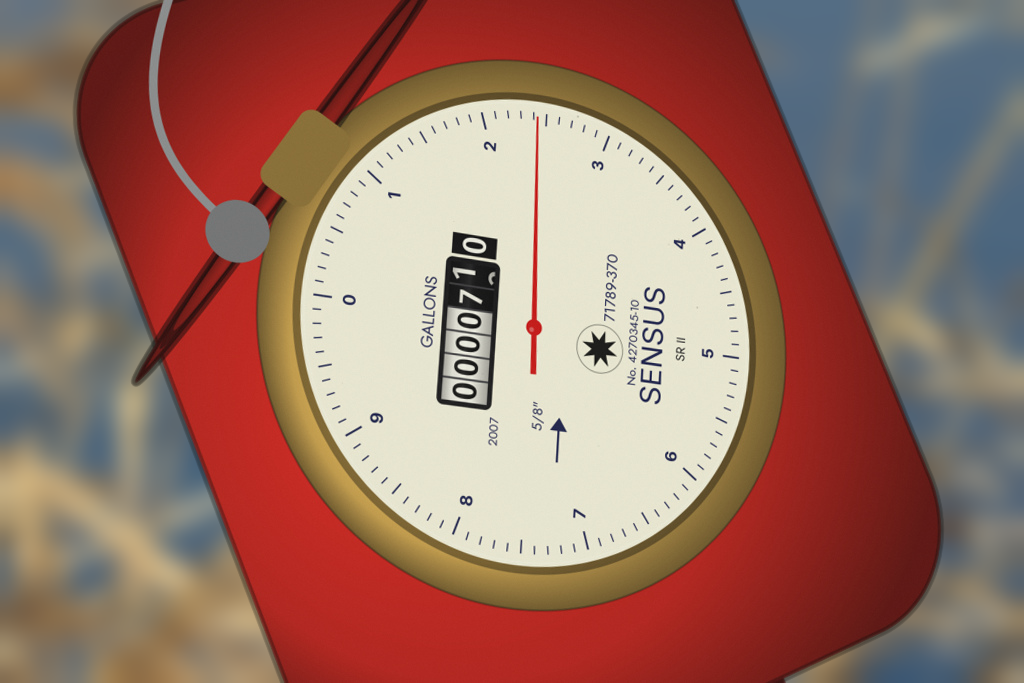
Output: 712.4 gal
